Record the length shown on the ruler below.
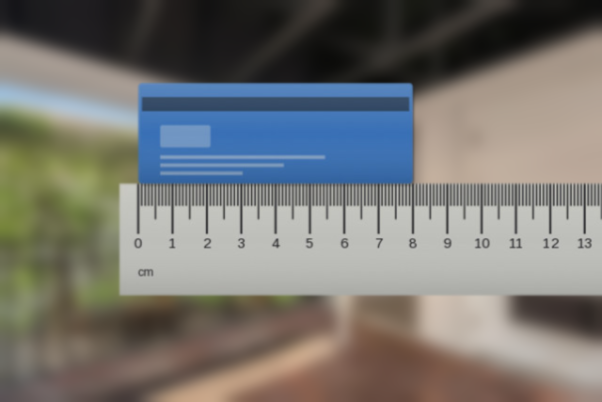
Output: 8 cm
